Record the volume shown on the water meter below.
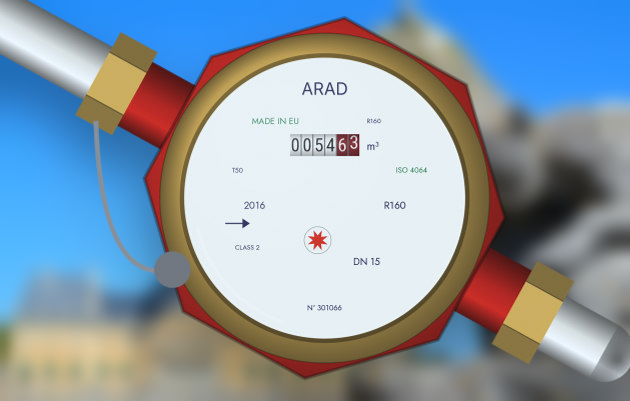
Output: 54.63 m³
